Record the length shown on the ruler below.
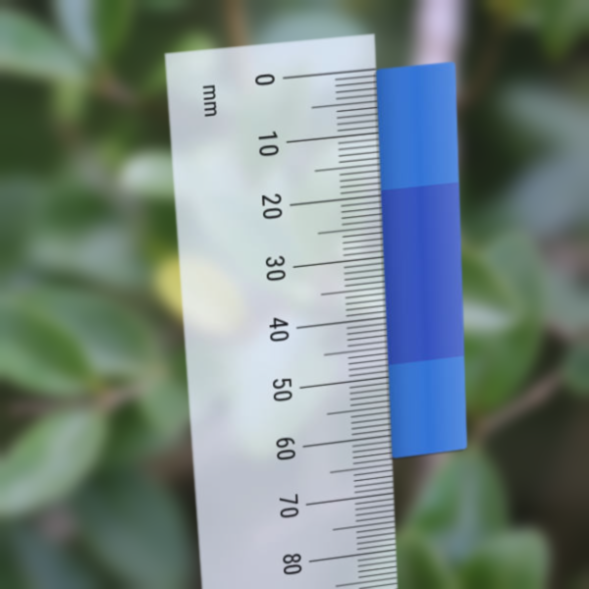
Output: 64 mm
